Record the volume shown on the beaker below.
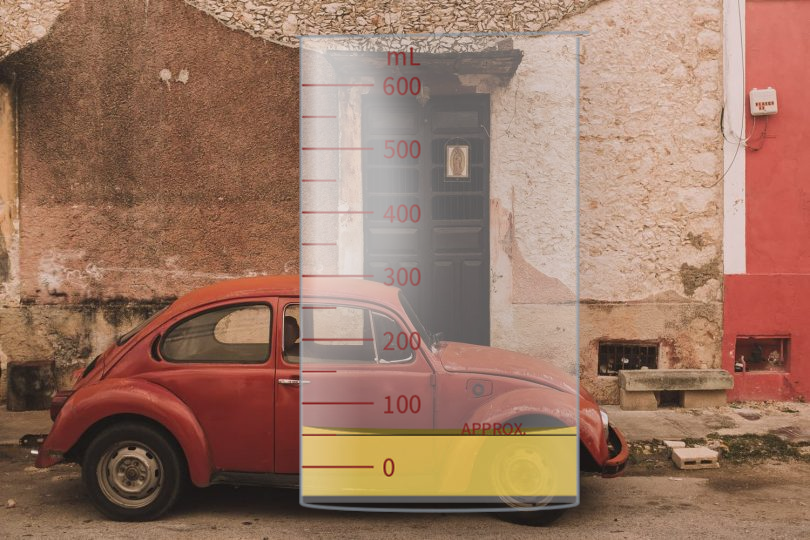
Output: 50 mL
